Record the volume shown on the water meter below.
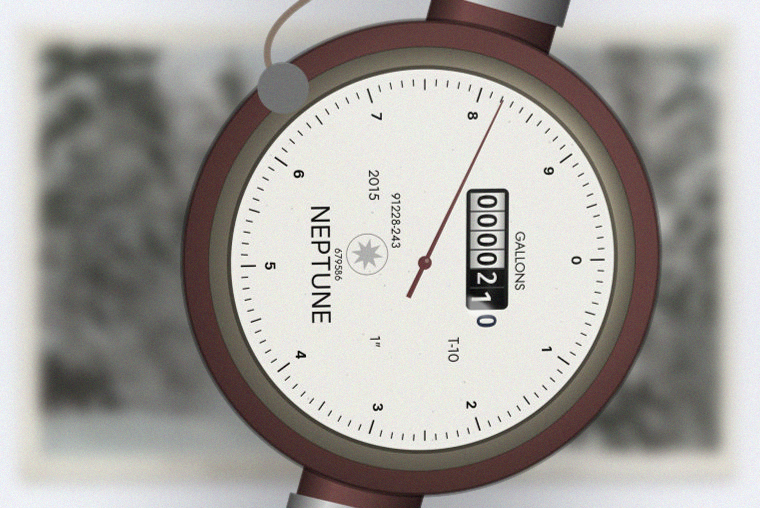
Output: 208.2 gal
